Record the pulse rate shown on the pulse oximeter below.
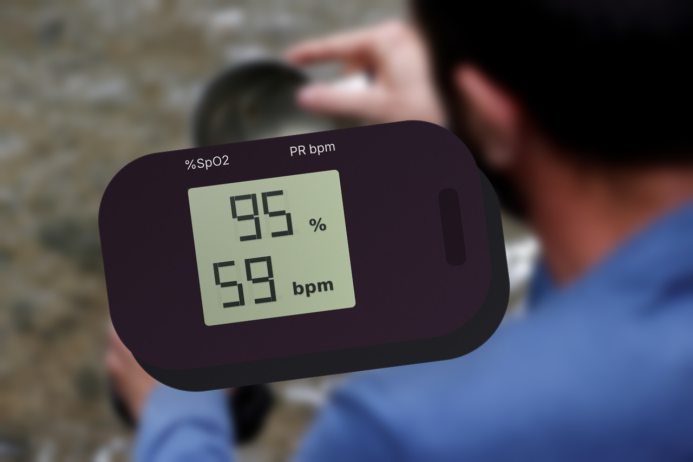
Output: 59 bpm
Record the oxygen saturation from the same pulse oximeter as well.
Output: 95 %
